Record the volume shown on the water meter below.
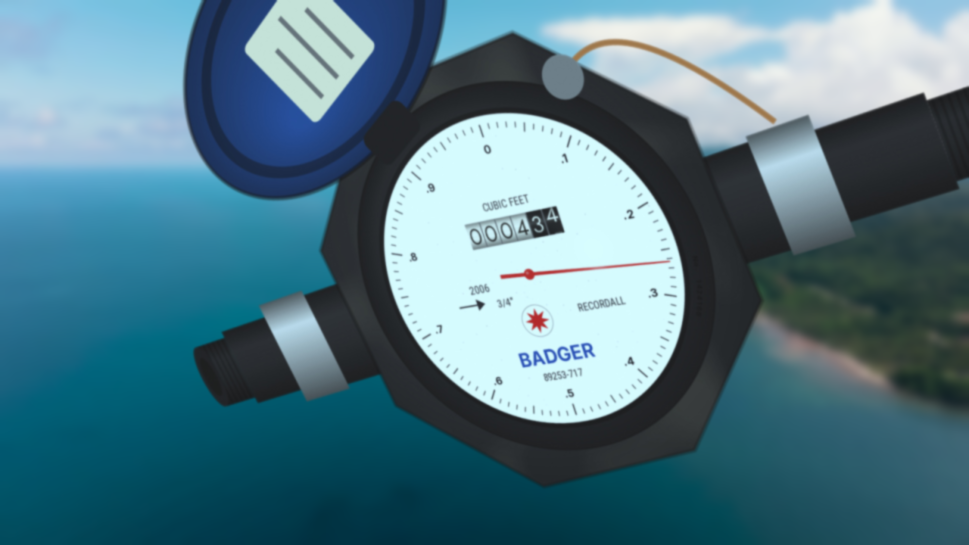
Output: 434.26 ft³
